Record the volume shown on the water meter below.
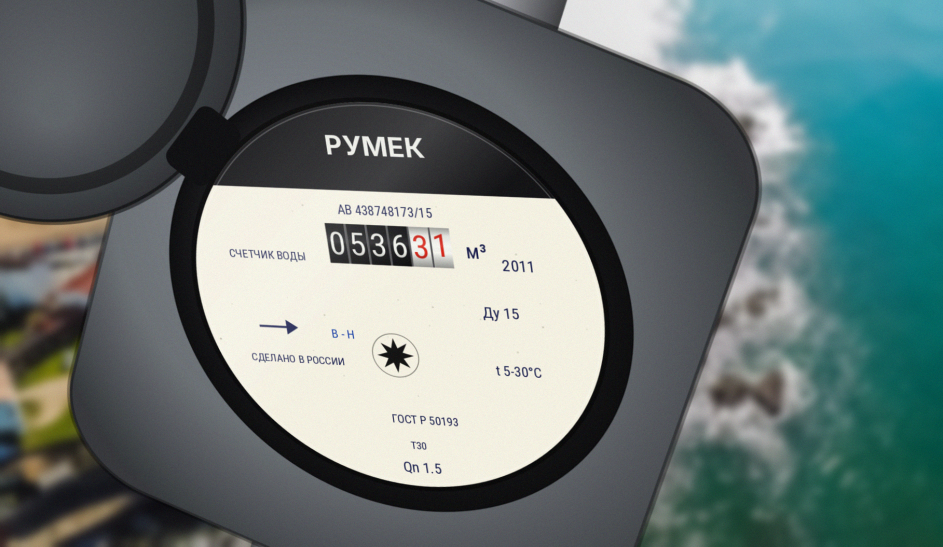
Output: 536.31 m³
